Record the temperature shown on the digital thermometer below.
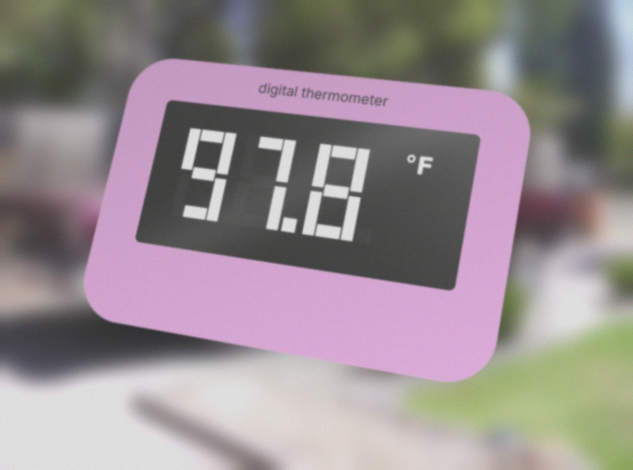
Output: 97.8 °F
